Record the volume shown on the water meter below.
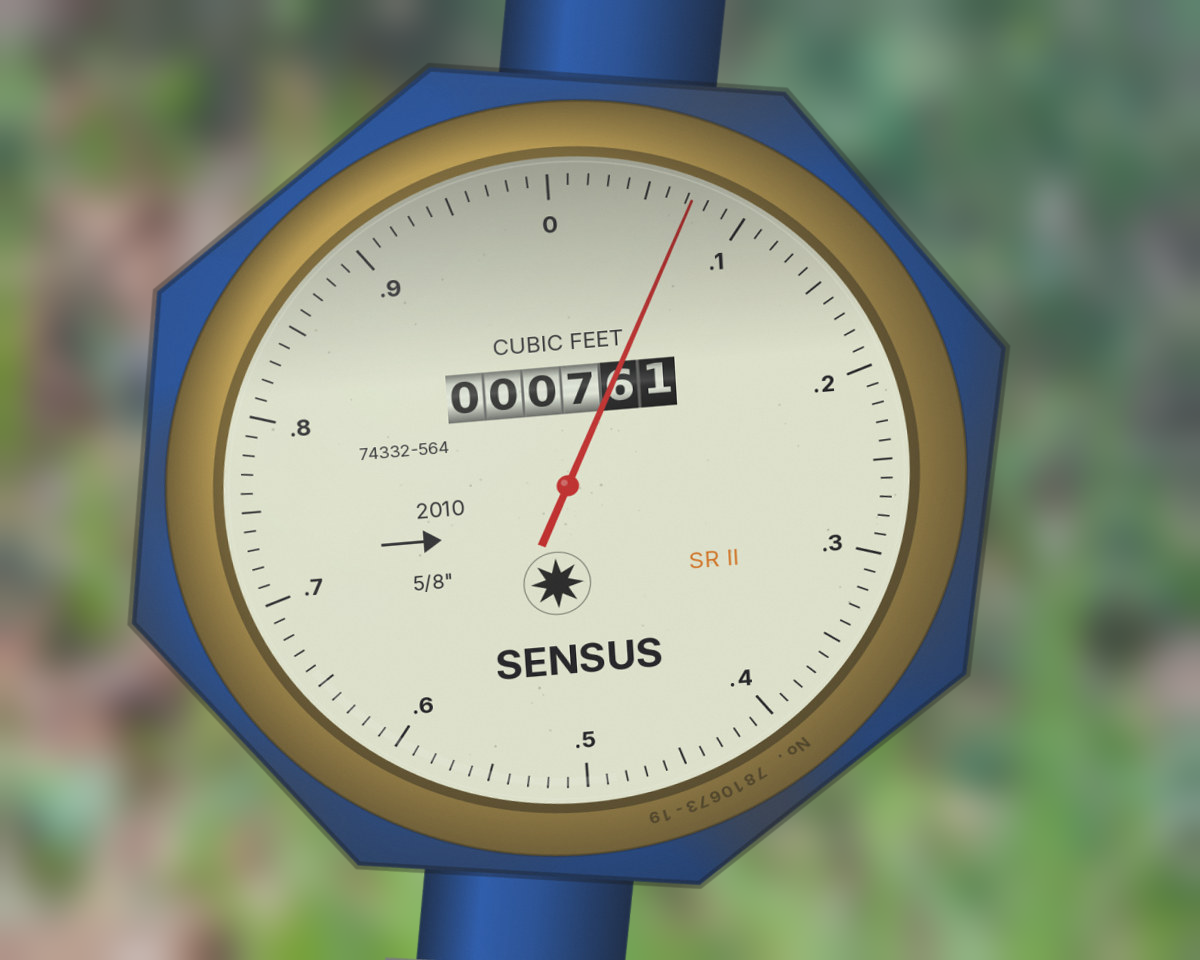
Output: 761.07 ft³
